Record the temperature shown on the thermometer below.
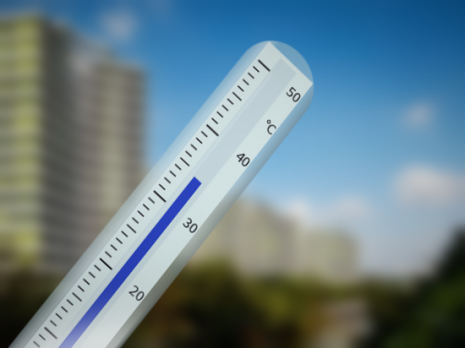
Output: 34.5 °C
